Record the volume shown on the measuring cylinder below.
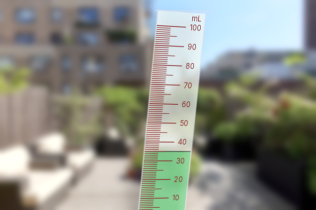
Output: 35 mL
